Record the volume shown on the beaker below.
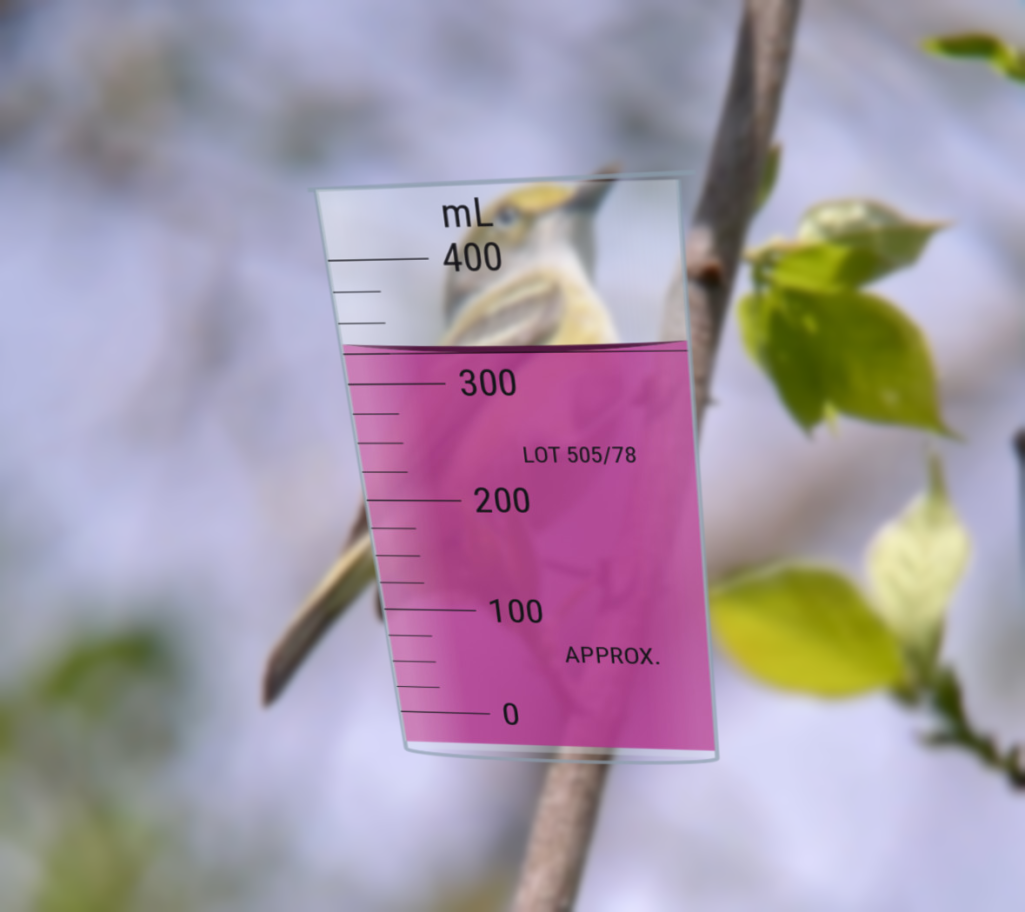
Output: 325 mL
